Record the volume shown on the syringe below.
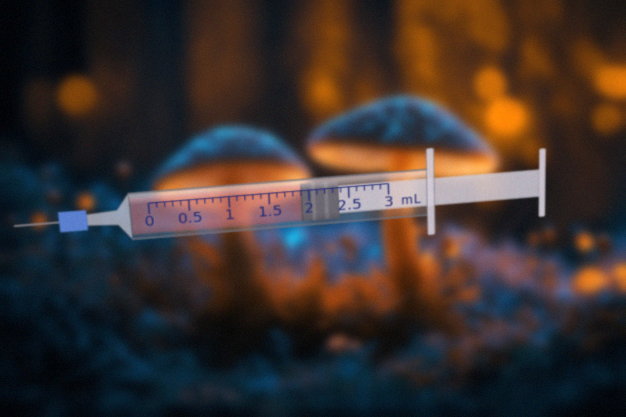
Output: 1.9 mL
